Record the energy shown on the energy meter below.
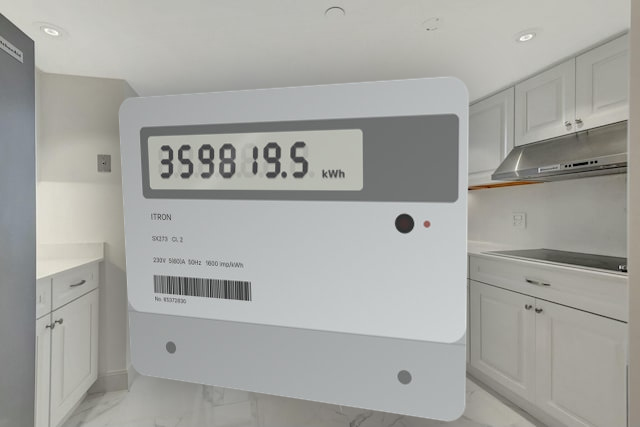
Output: 359819.5 kWh
